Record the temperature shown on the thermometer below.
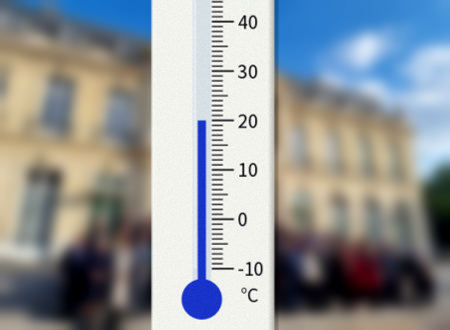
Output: 20 °C
